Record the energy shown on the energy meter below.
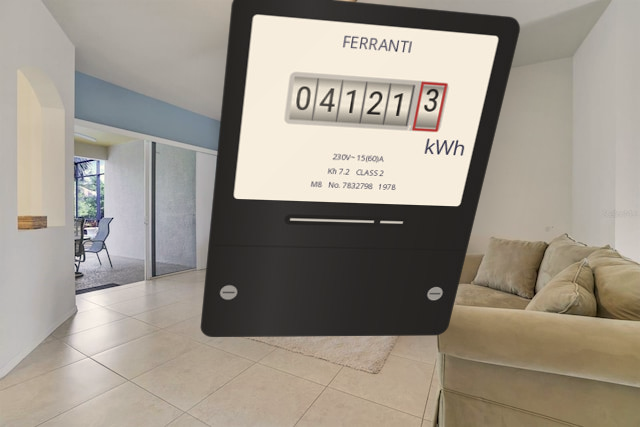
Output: 4121.3 kWh
